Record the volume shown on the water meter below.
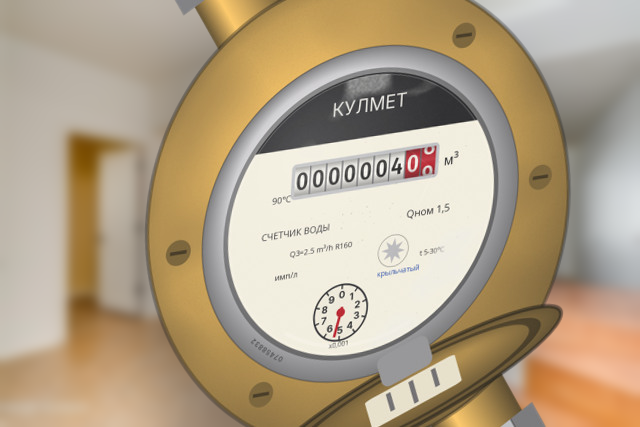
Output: 4.085 m³
